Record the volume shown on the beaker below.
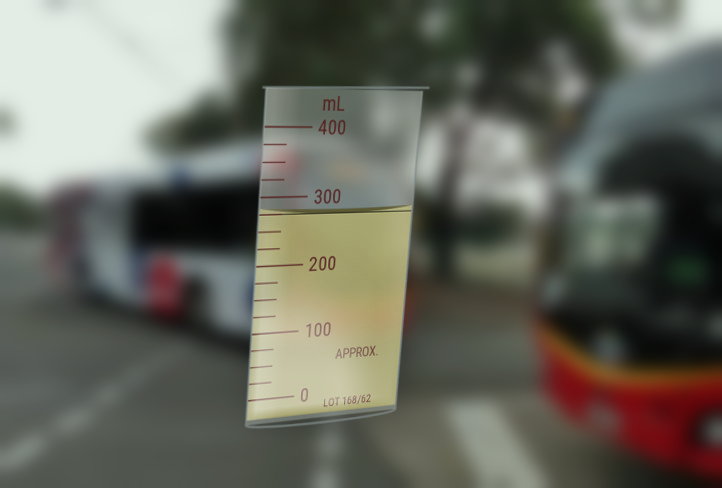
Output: 275 mL
